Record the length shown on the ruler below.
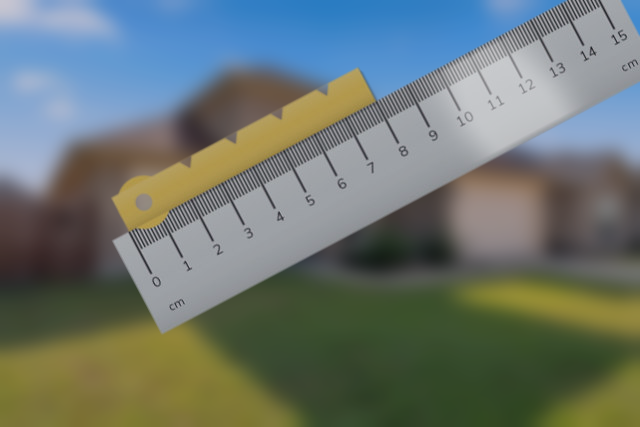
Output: 8 cm
